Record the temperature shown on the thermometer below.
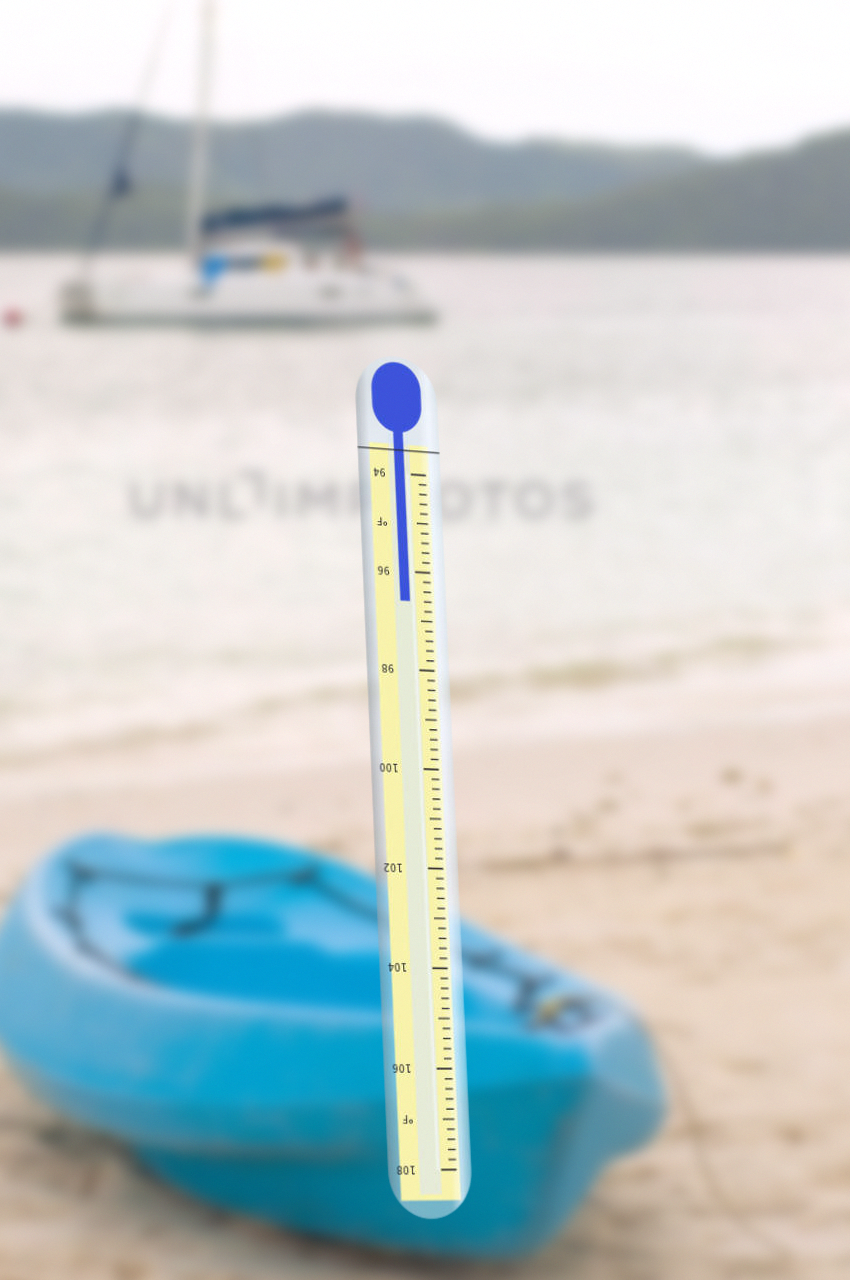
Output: 96.6 °F
